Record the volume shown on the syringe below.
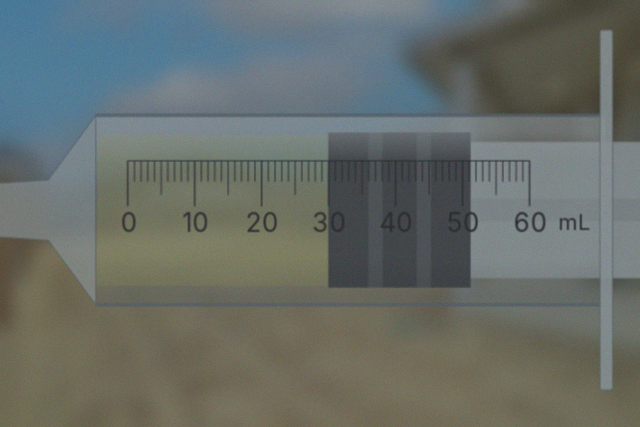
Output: 30 mL
